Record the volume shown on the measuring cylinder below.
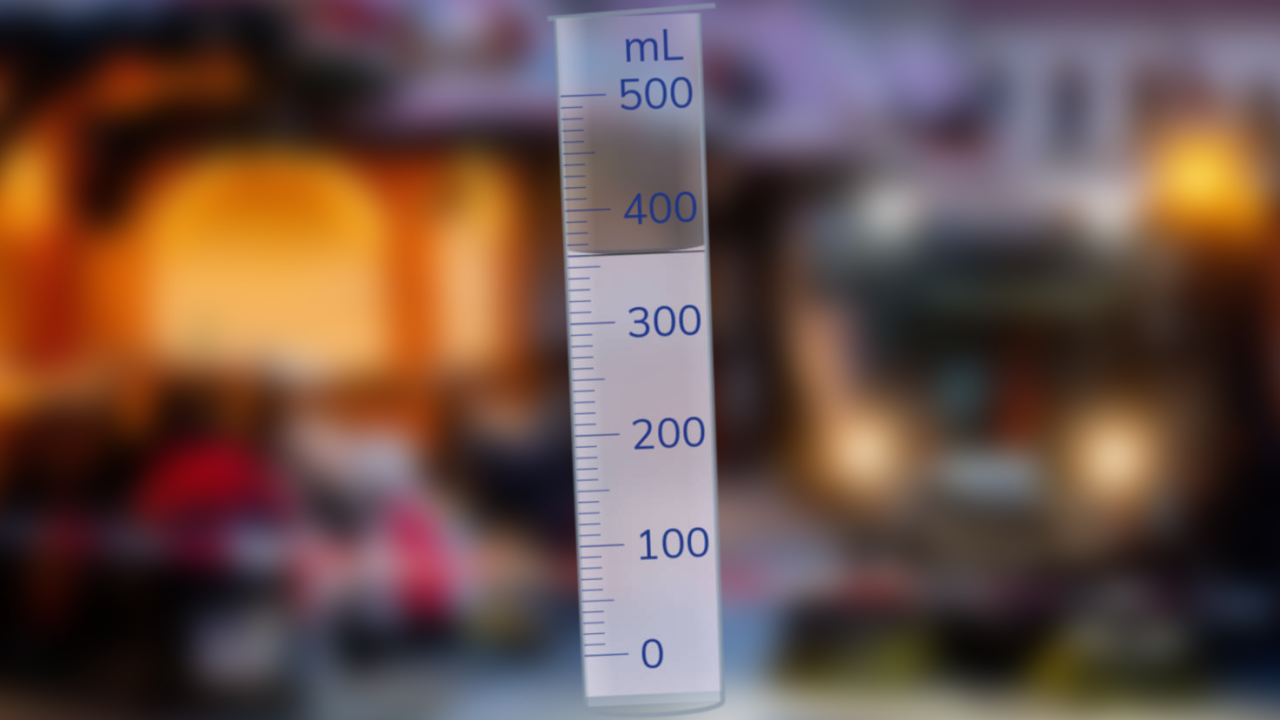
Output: 360 mL
